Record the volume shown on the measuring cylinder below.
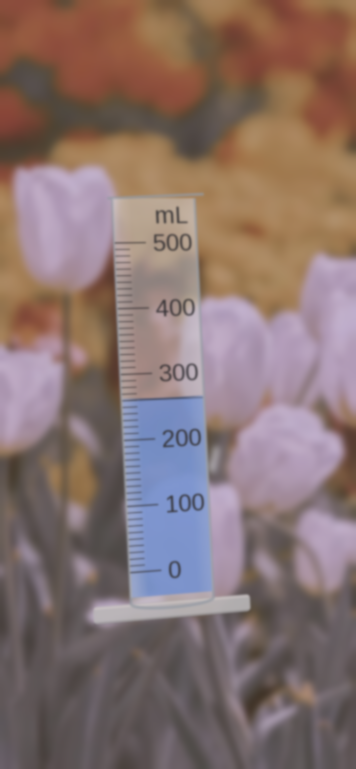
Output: 260 mL
